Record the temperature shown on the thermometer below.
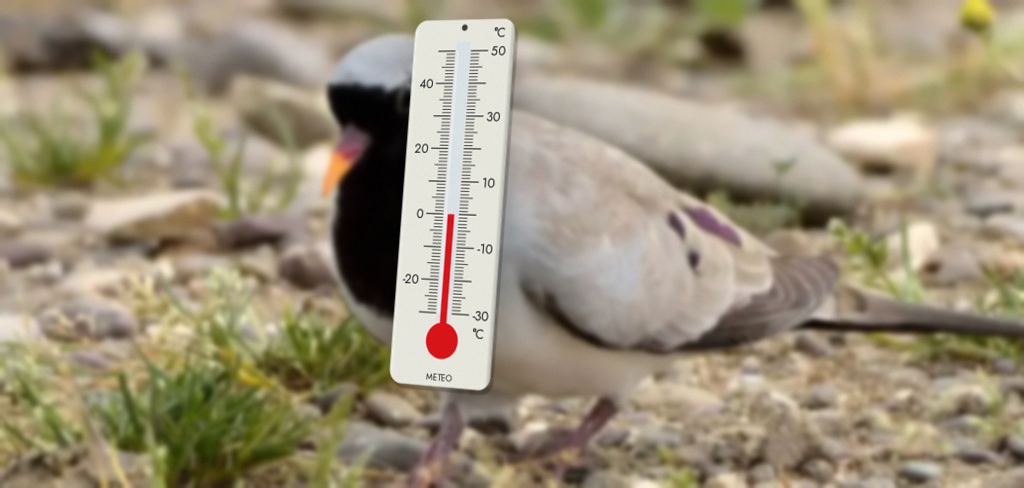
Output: 0 °C
